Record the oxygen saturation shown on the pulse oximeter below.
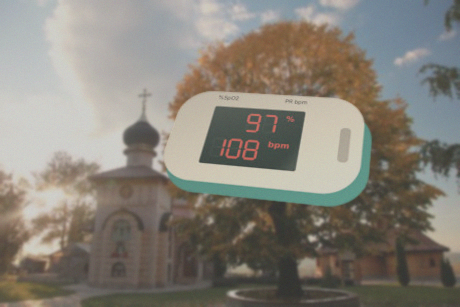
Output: 97 %
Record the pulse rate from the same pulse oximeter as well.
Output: 108 bpm
